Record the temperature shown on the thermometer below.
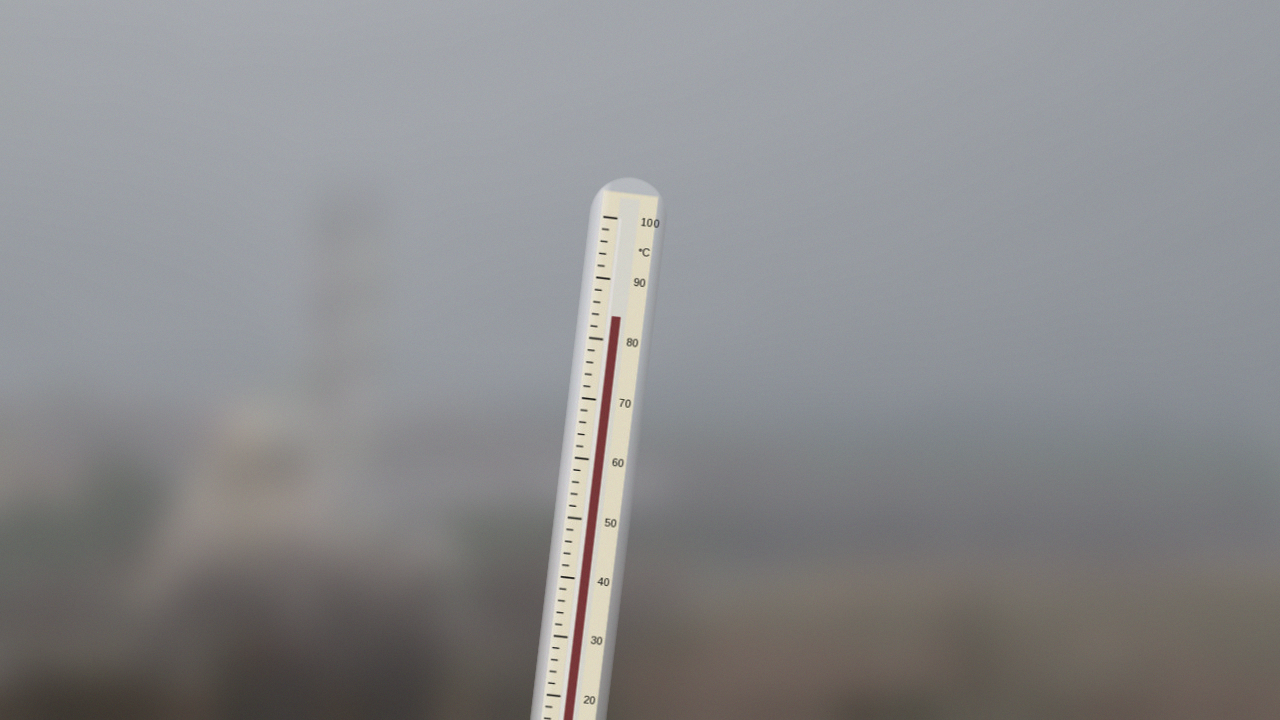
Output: 84 °C
